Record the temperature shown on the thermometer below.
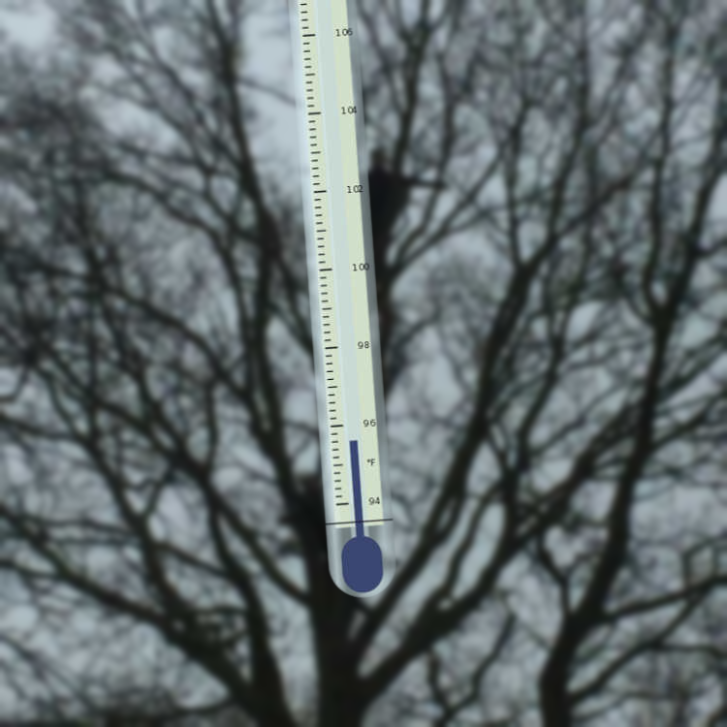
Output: 95.6 °F
